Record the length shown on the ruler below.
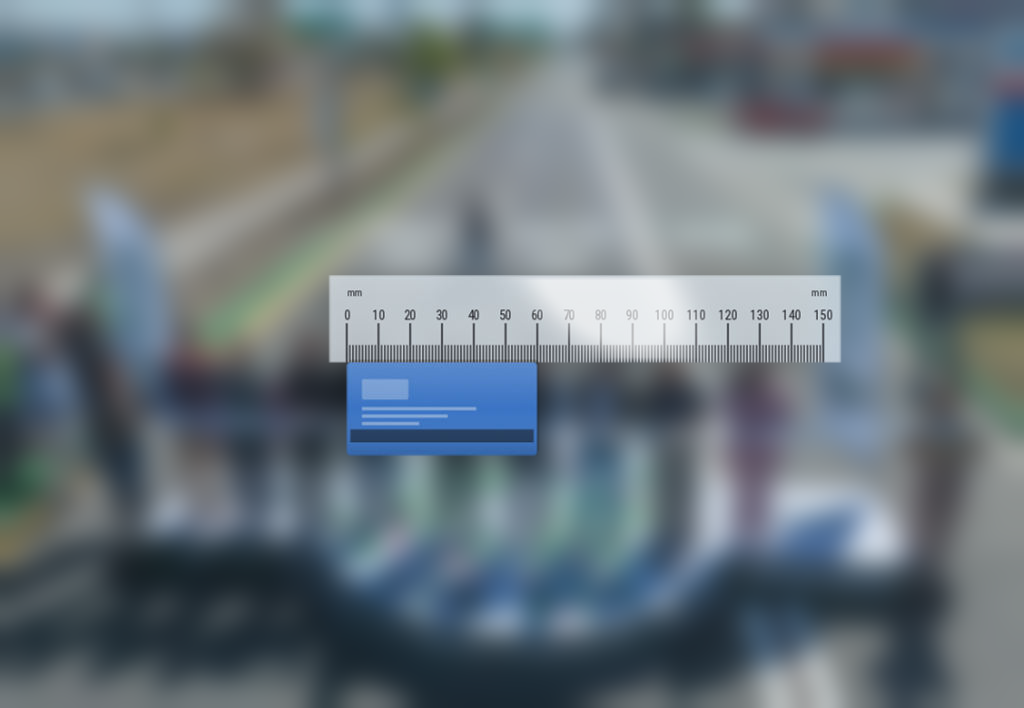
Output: 60 mm
